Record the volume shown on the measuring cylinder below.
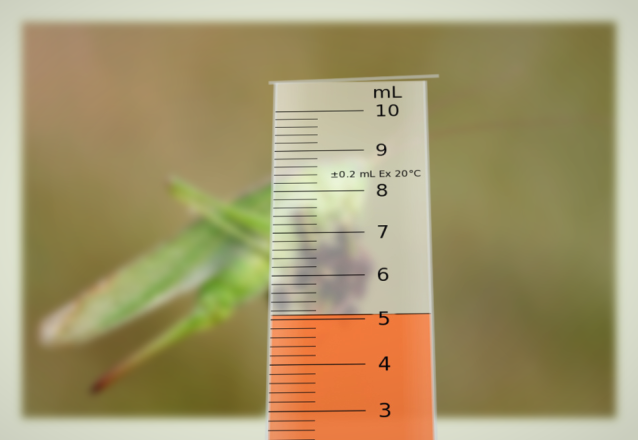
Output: 5.1 mL
